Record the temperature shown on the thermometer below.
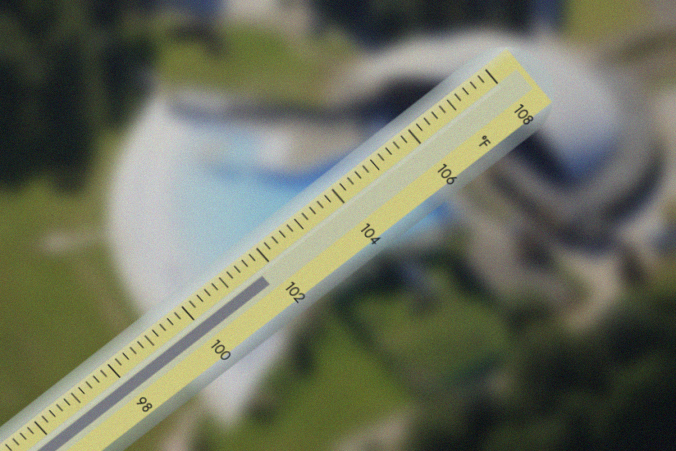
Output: 101.7 °F
